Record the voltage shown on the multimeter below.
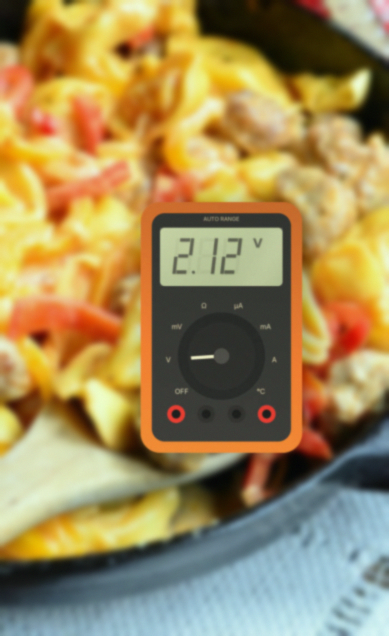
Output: 2.12 V
